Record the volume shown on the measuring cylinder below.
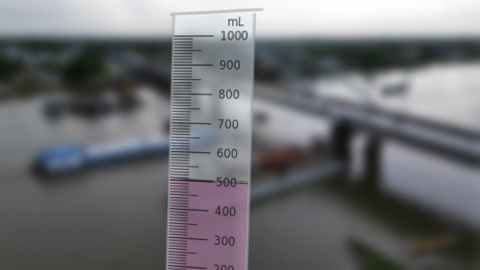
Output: 500 mL
